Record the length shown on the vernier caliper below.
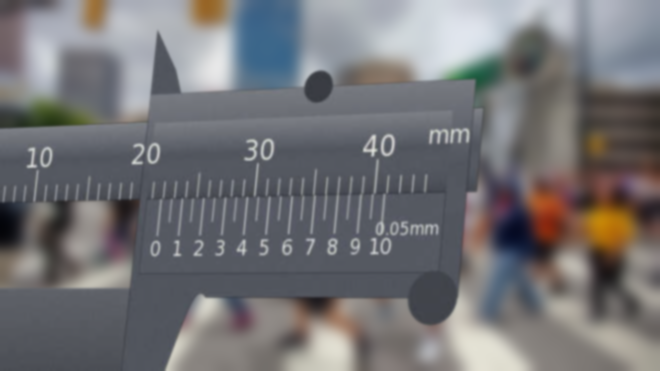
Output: 21.8 mm
